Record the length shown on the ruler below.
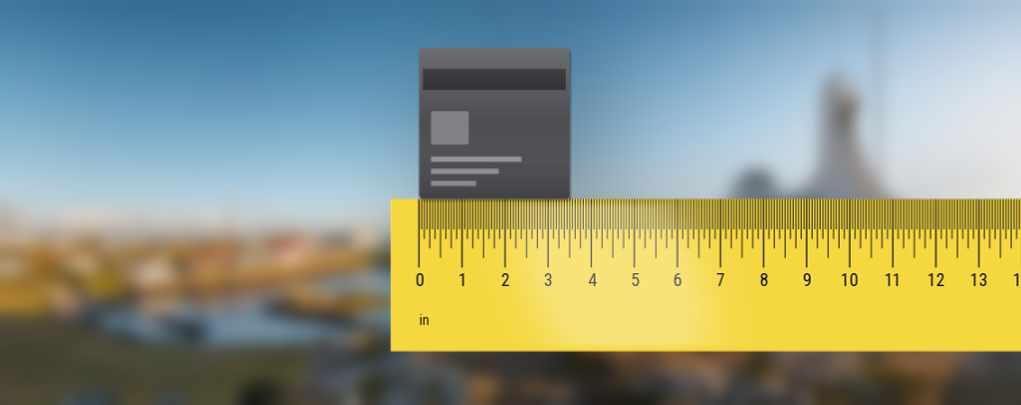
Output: 3.5 in
